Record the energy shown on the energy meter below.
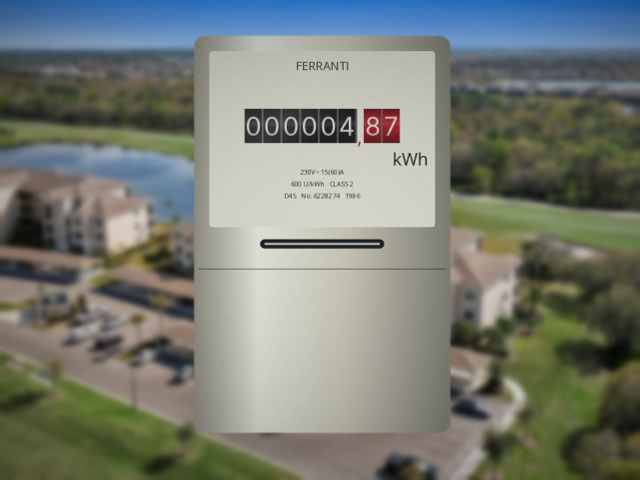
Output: 4.87 kWh
